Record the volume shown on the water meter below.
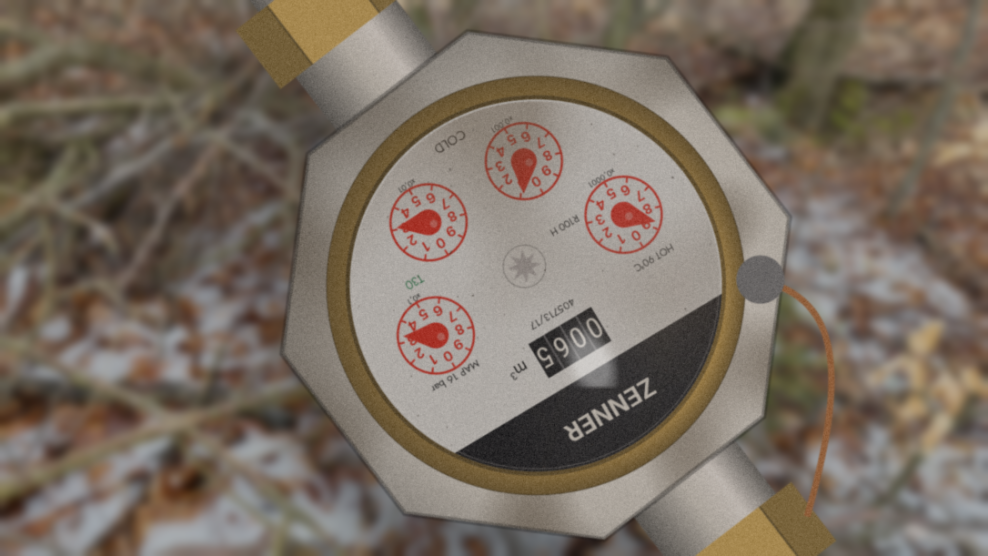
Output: 65.3308 m³
